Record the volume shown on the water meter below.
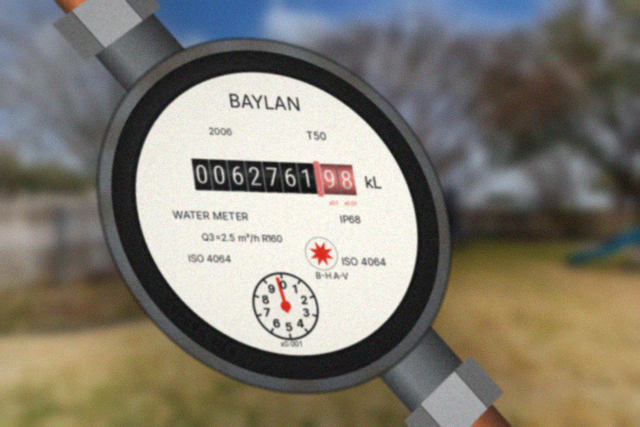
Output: 62761.979 kL
